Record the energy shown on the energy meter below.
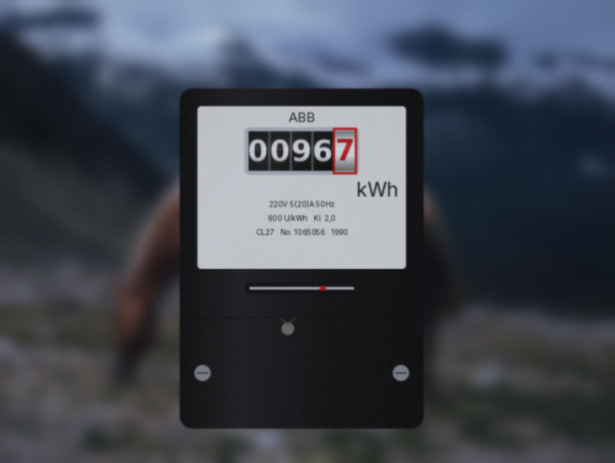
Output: 96.7 kWh
